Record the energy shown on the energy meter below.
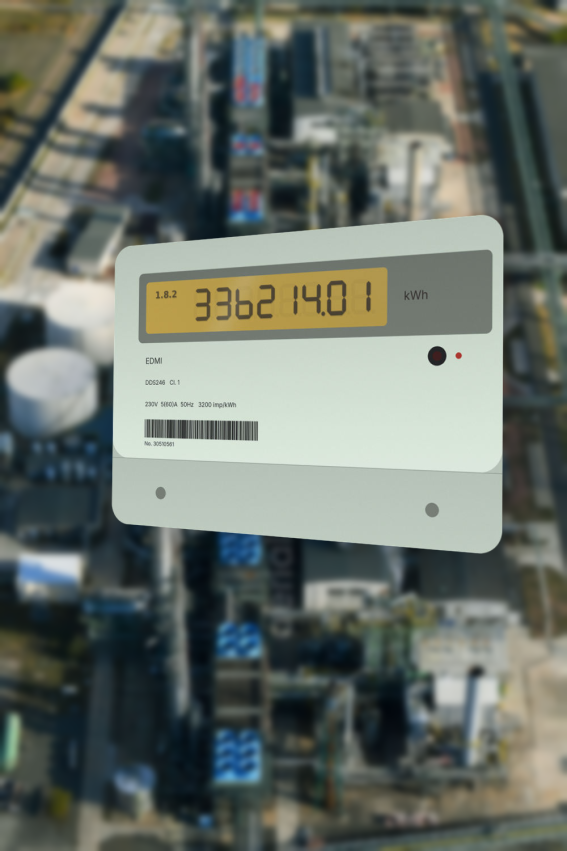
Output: 336214.01 kWh
